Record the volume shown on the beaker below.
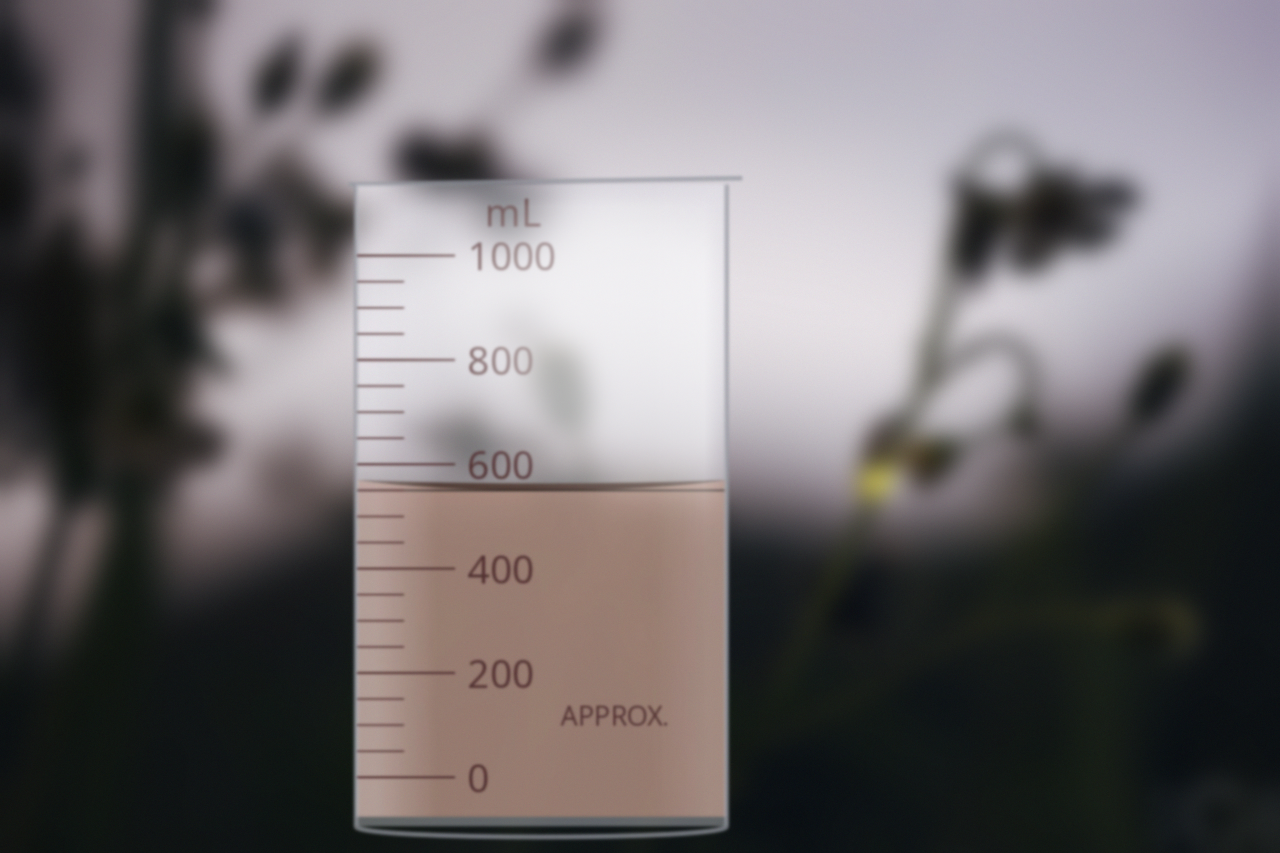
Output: 550 mL
